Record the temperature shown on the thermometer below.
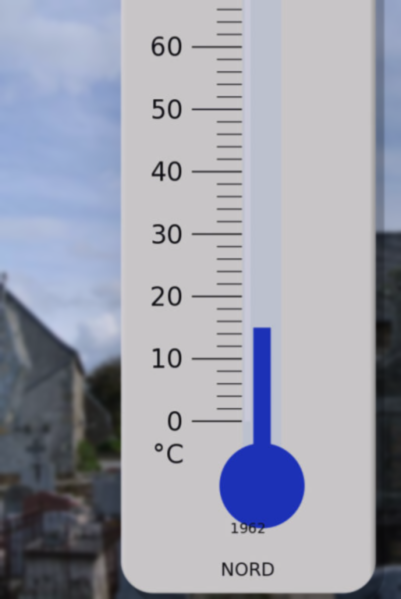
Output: 15 °C
